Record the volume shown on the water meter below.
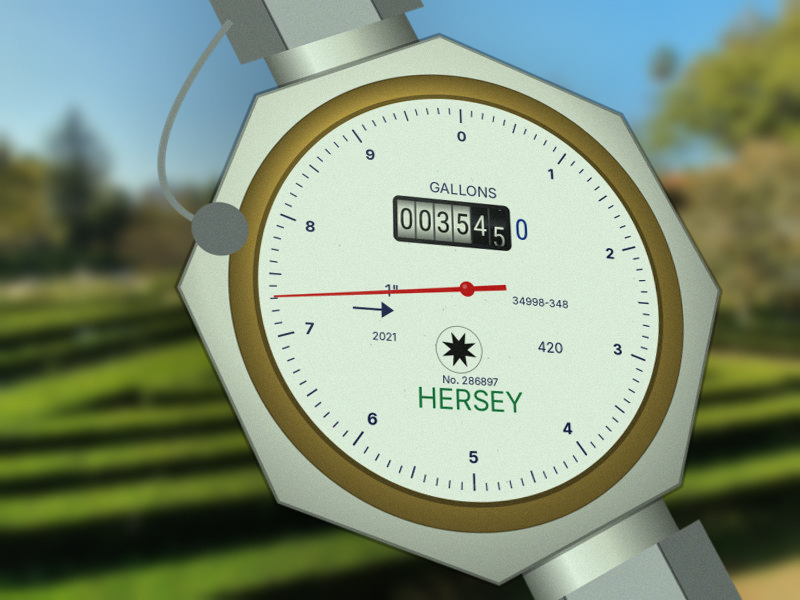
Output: 35447.3 gal
